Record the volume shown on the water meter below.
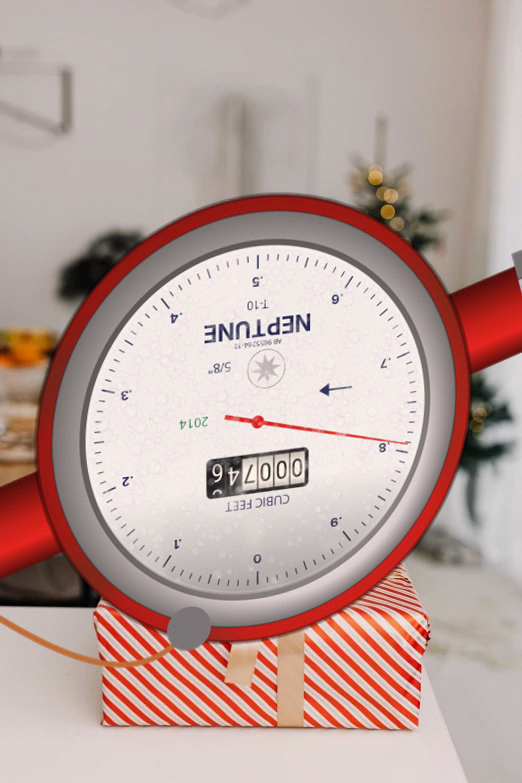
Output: 745.79 ft³
